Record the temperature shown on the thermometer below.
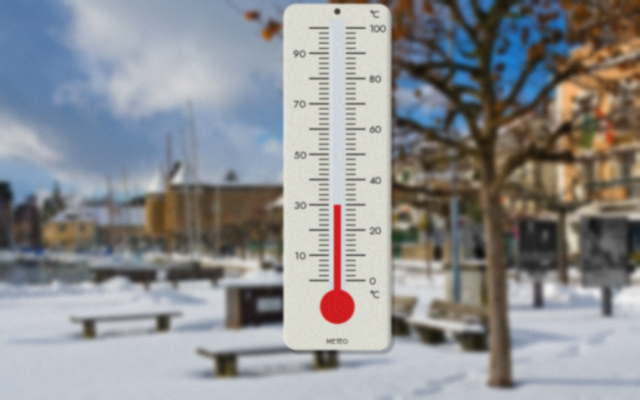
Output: 30 °C
